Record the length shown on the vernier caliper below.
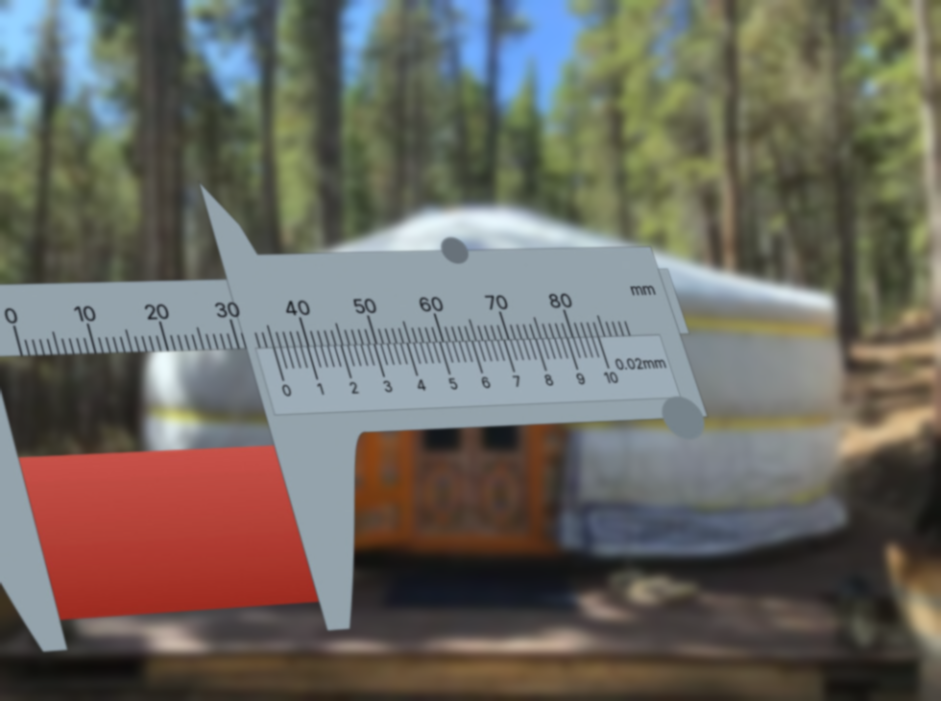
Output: 35.0 mm
